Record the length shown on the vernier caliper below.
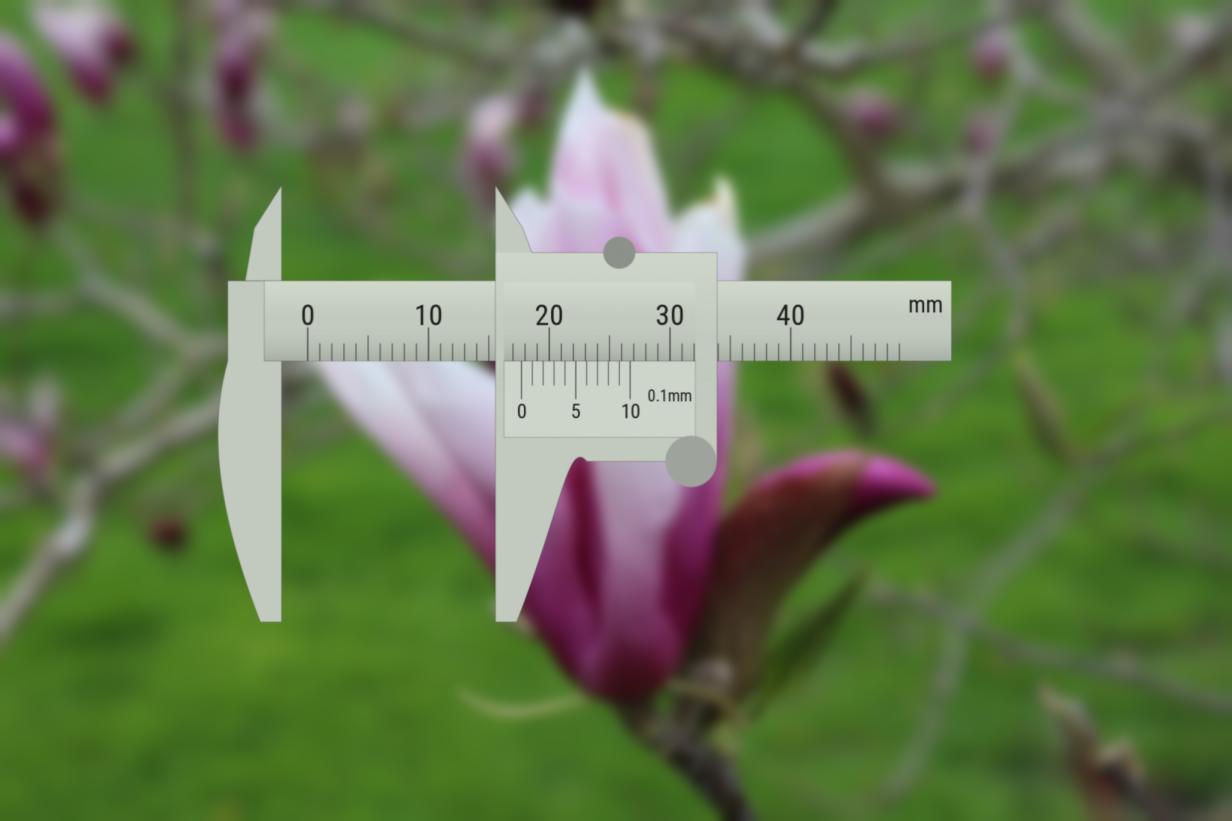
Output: 17.7 mm
